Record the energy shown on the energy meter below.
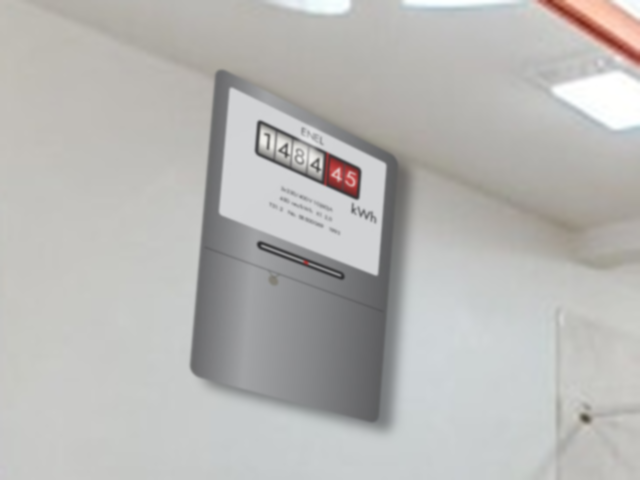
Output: 1484.45 kWh
